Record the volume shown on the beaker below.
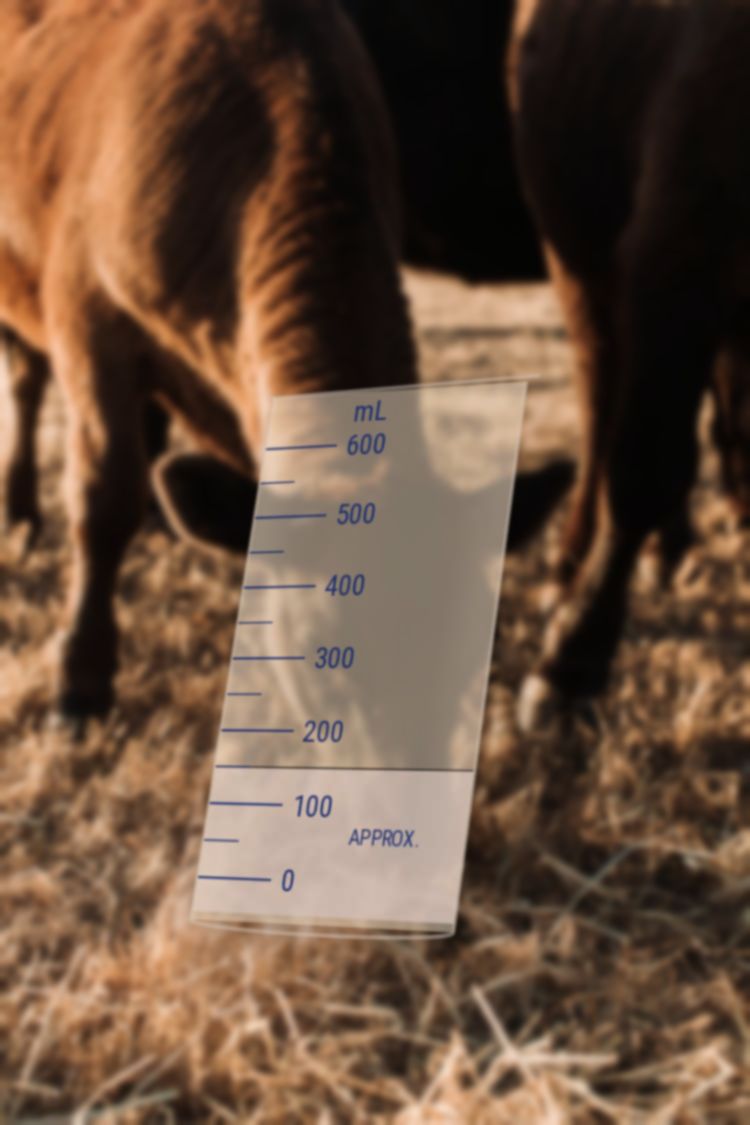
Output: 150 mL
